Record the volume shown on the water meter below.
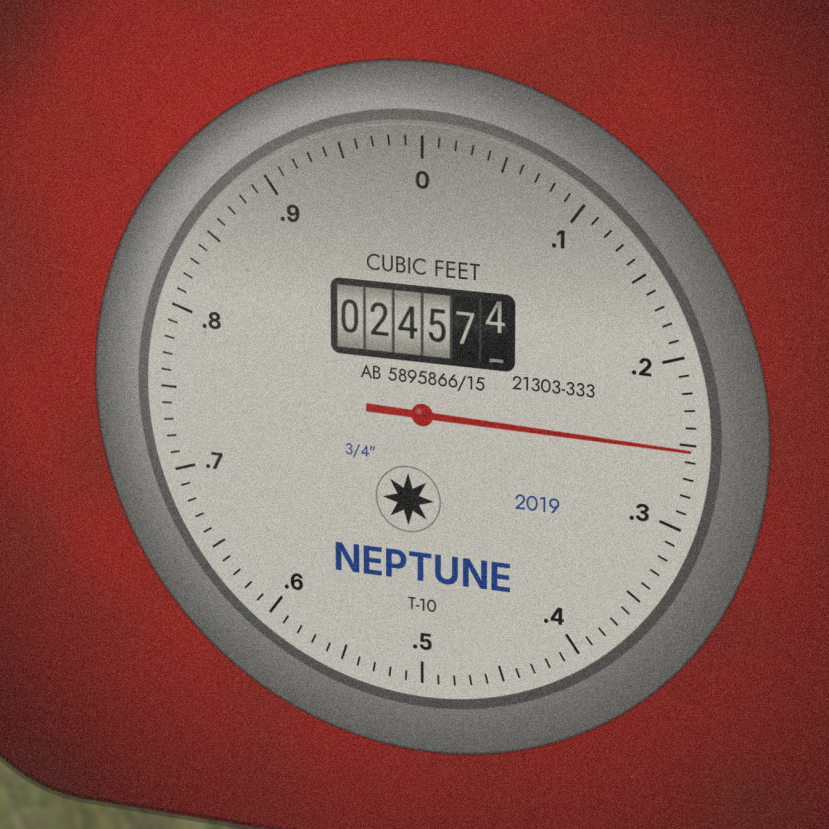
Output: 24574.25 ft³
